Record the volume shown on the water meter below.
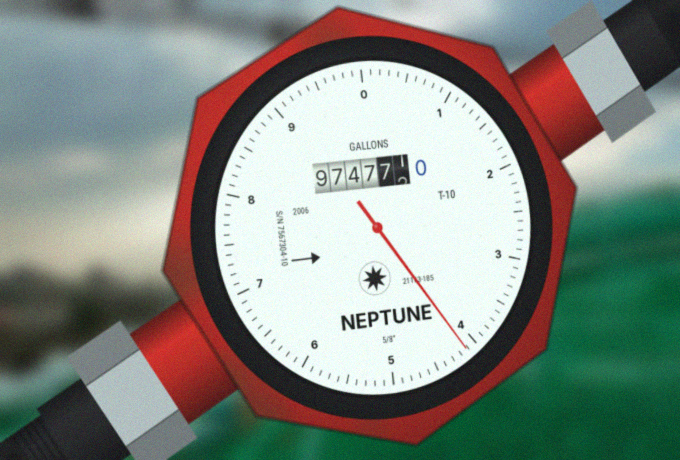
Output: 9747714.1 gal
